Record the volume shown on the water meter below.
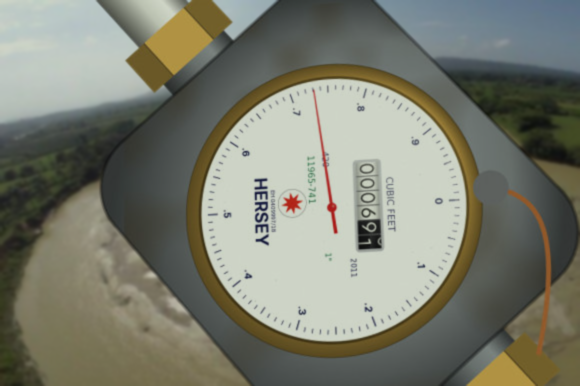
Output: 690.73 ft³
